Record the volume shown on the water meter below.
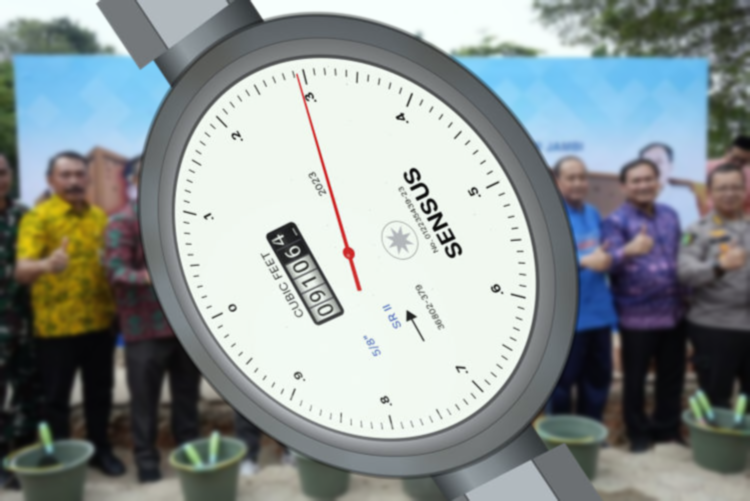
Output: 91064.29 ft³
